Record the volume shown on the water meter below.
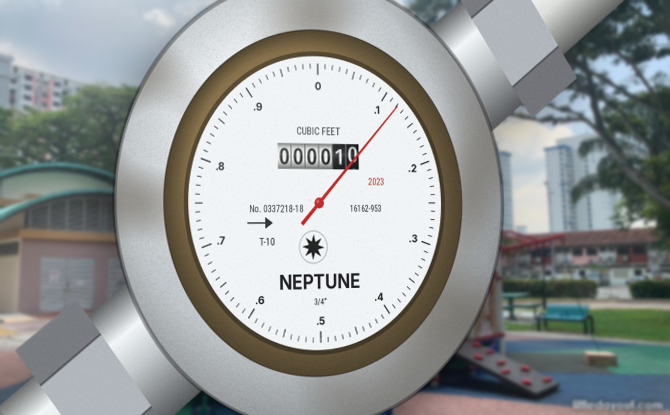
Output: 10.12 ft³
